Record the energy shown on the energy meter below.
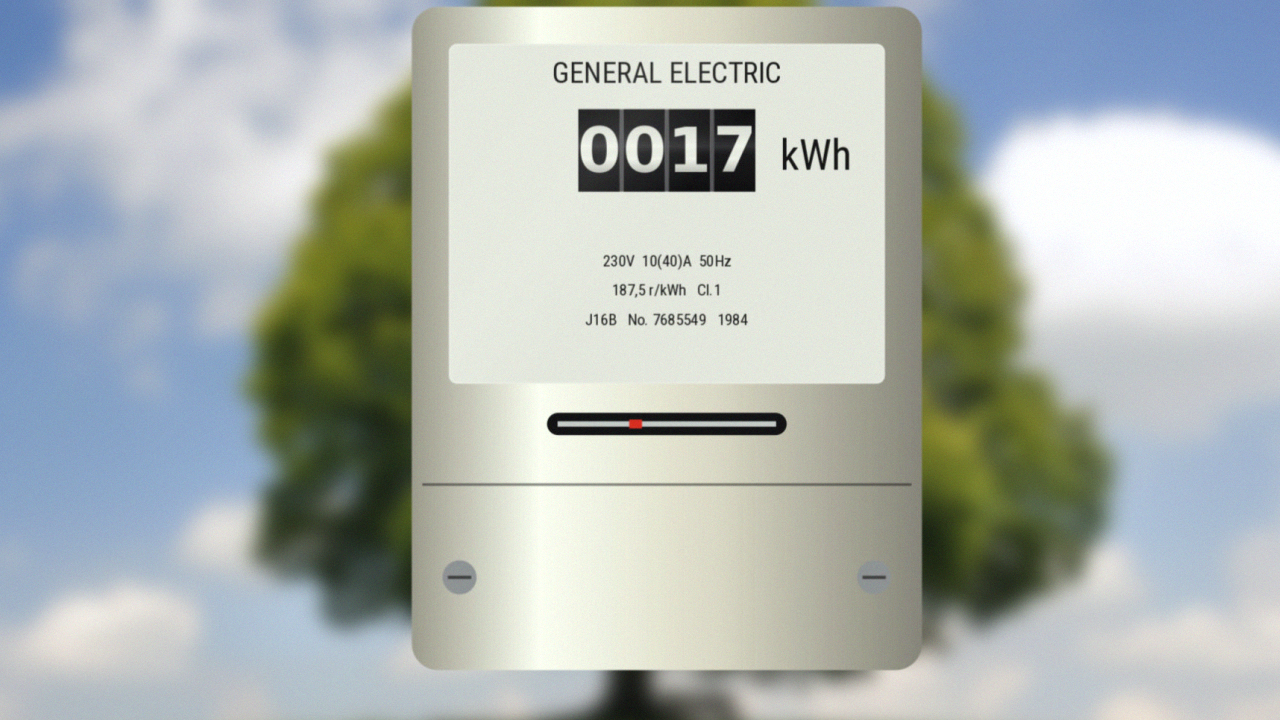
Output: 17 kWh
